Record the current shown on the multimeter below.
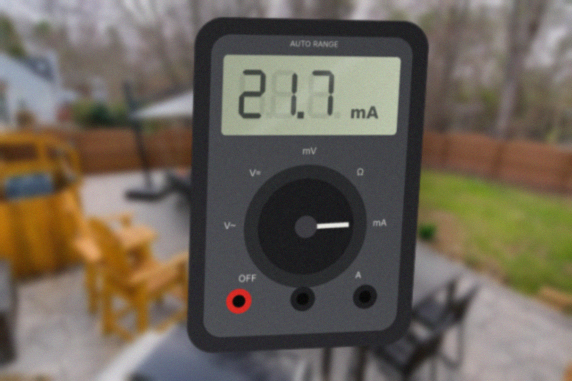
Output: 21.7 mA
